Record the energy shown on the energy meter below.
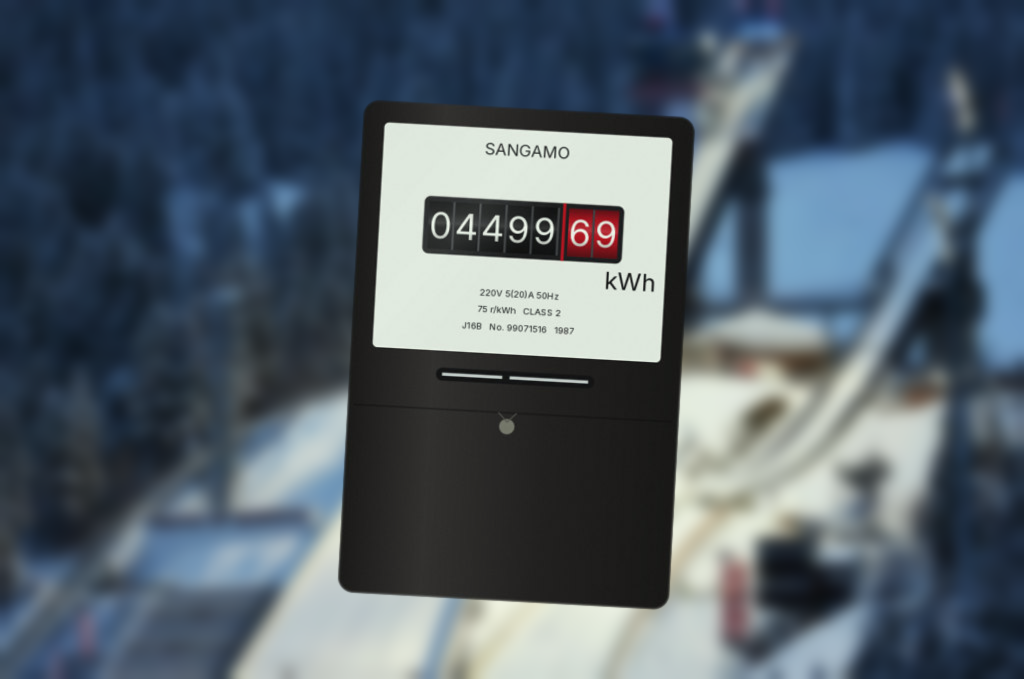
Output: 4499.69 kWh
